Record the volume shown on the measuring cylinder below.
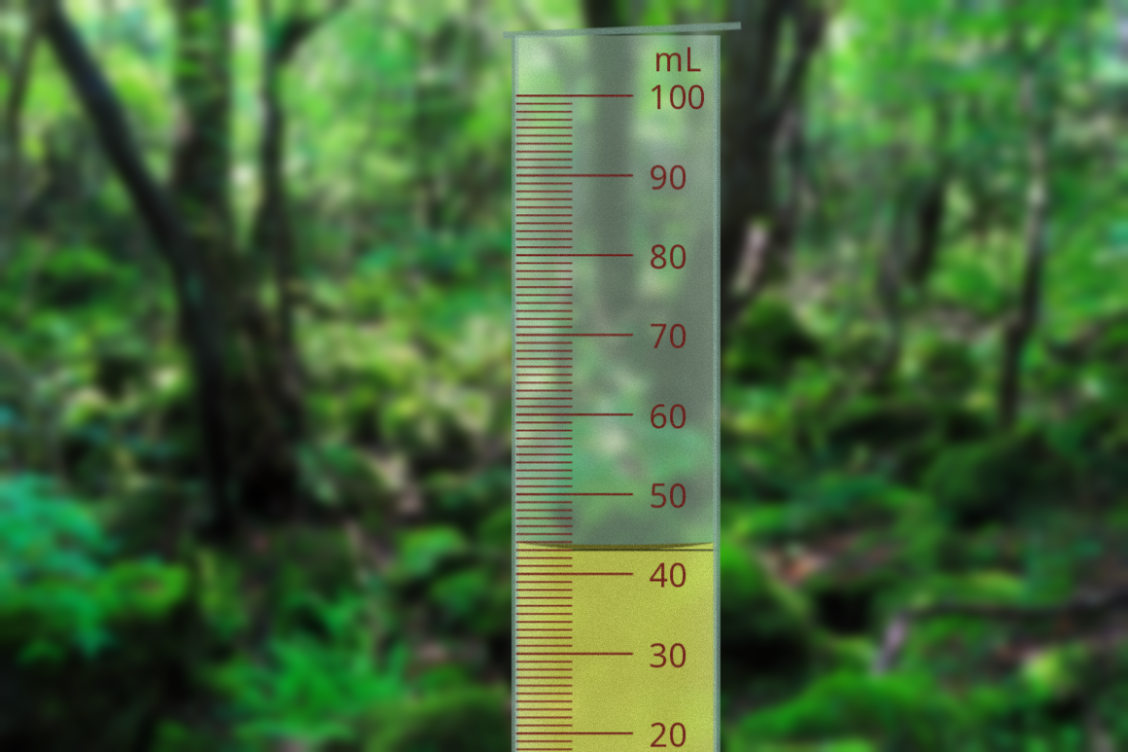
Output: 43 mL
